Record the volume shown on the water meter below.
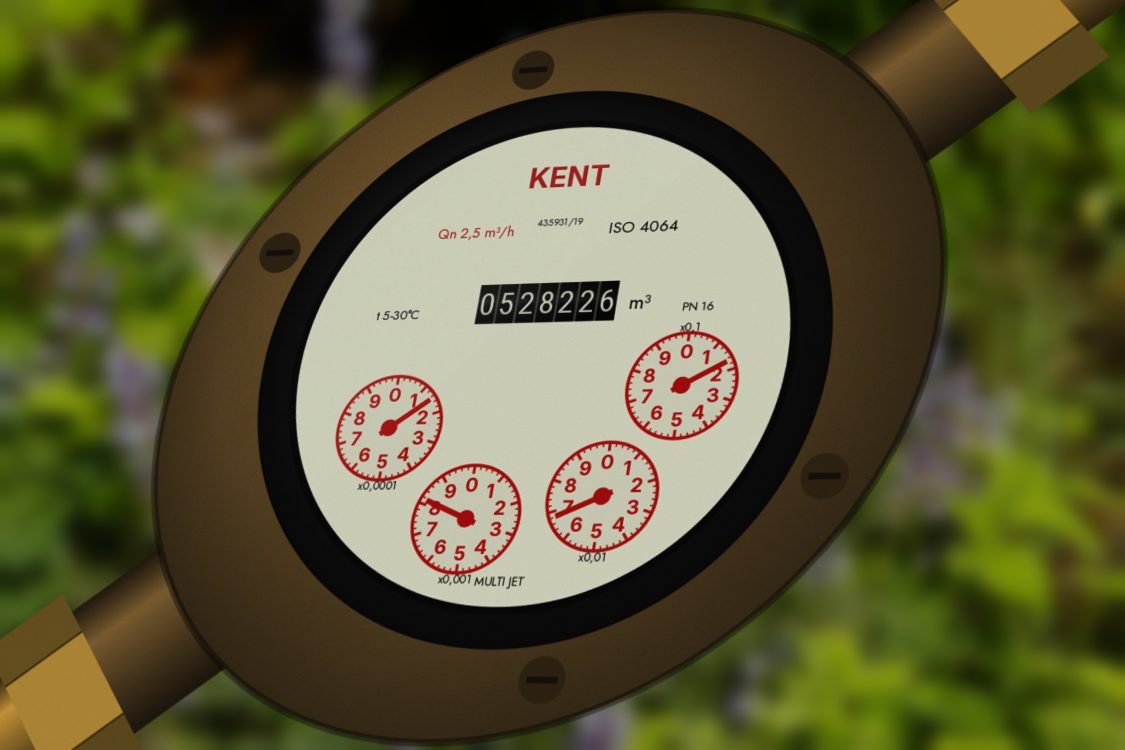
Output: 528226.1681 m³
